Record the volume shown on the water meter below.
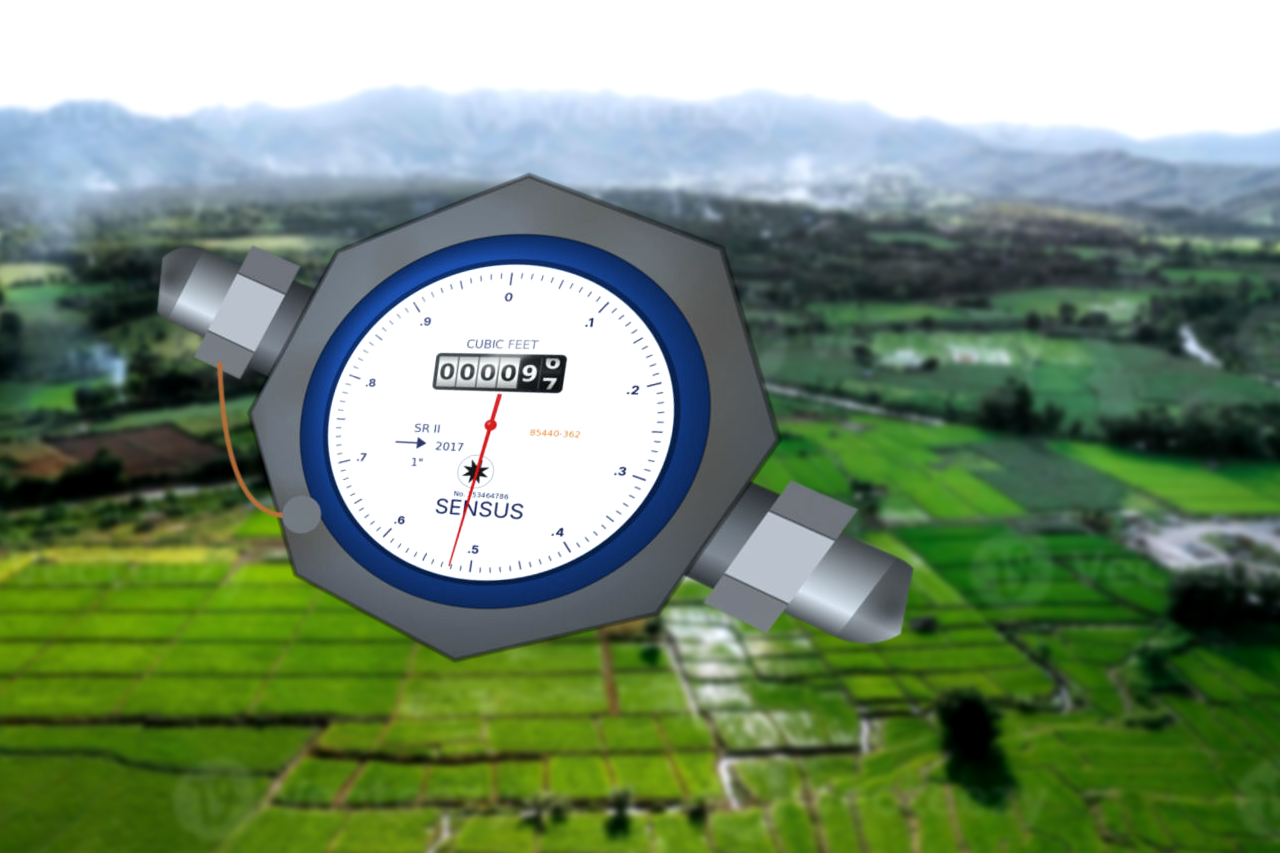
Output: 96.52 ft³
